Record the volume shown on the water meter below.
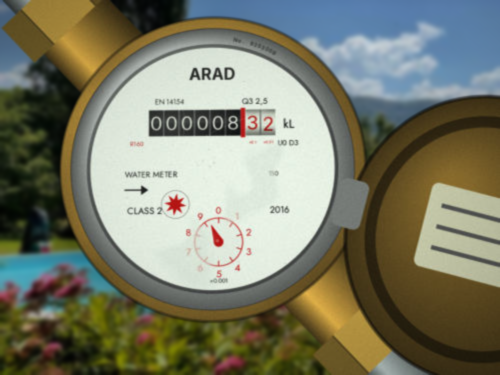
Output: 8.319 kL
